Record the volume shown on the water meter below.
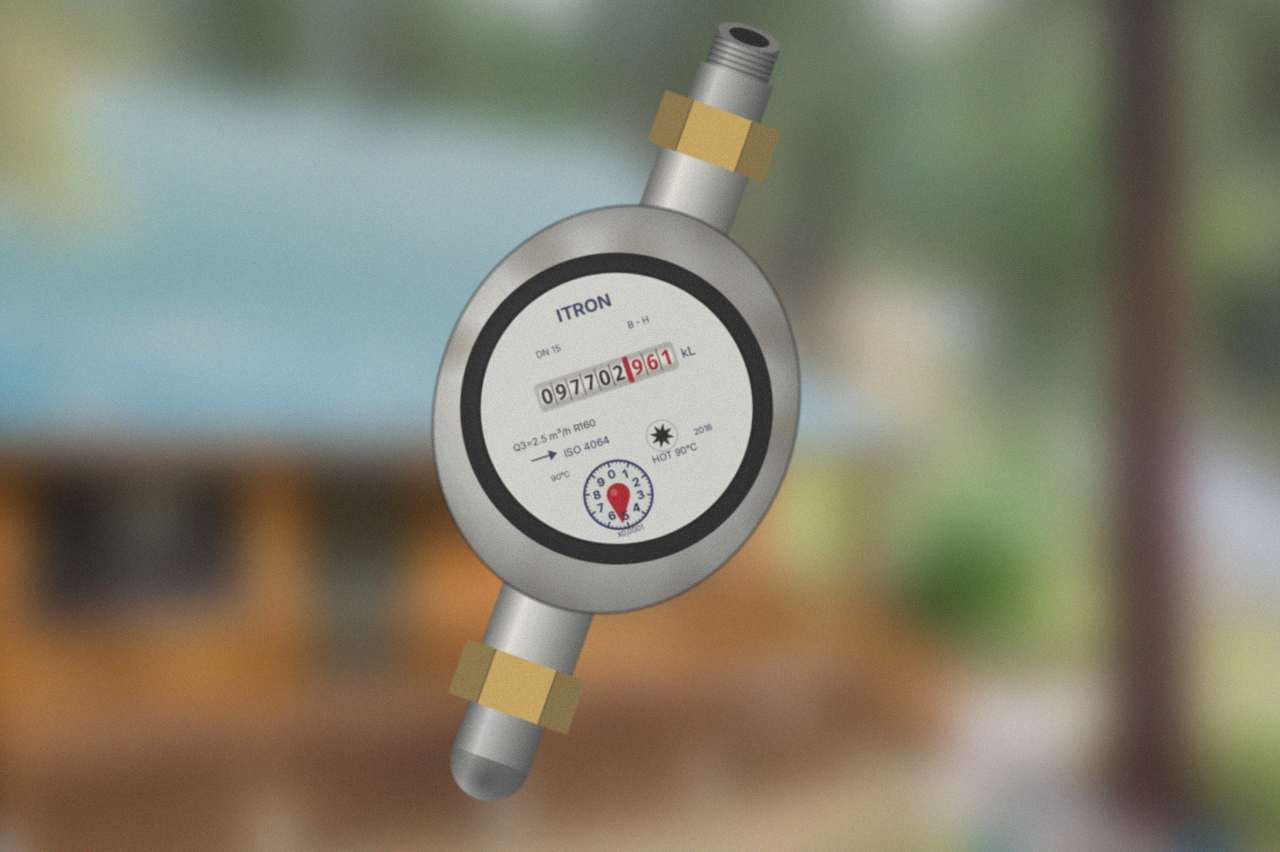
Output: 97702.9615 kL
